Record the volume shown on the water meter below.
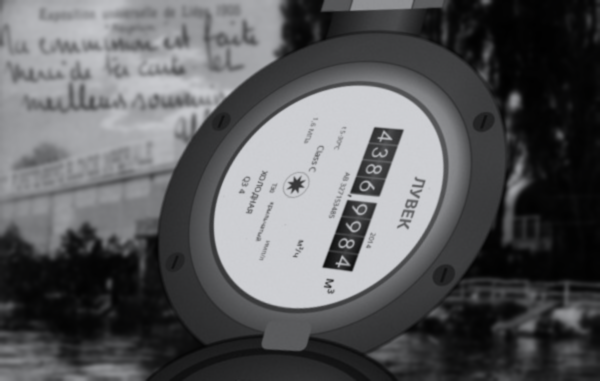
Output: 4386.9984 m³
